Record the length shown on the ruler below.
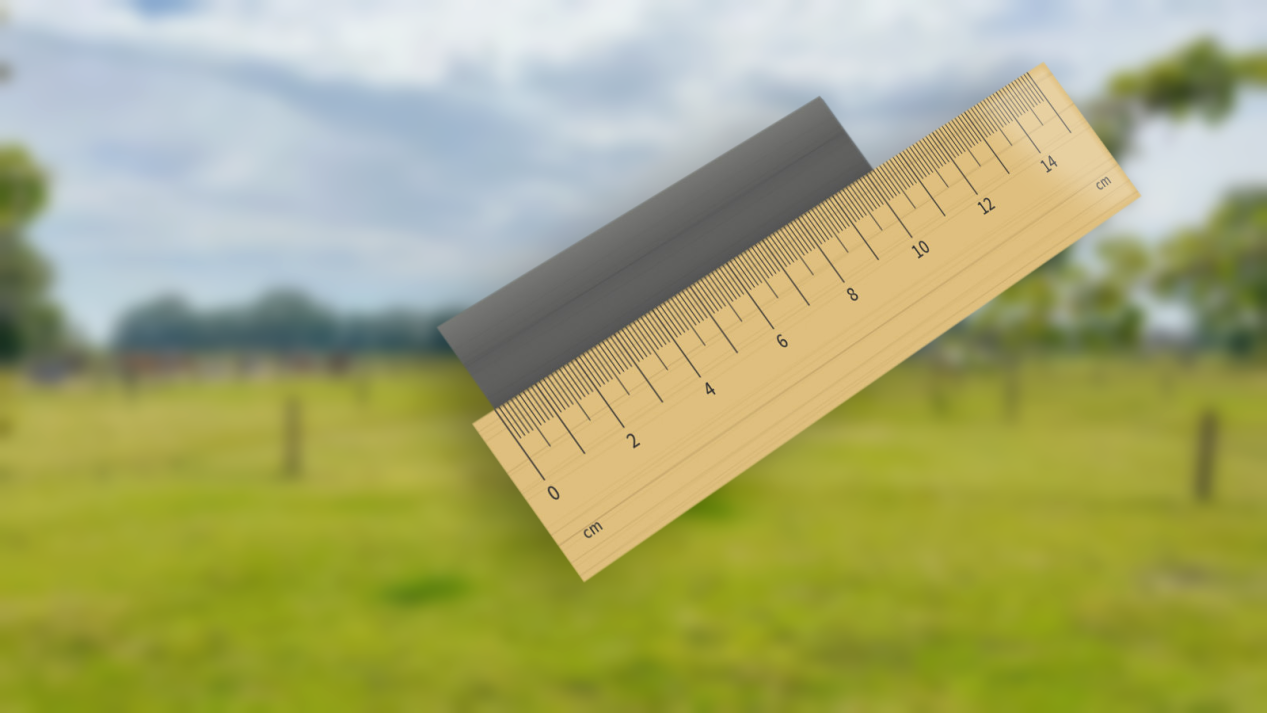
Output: 10.2 cm
